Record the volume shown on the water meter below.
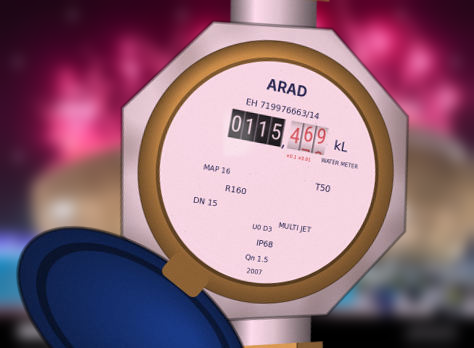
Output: 115.469 kL
